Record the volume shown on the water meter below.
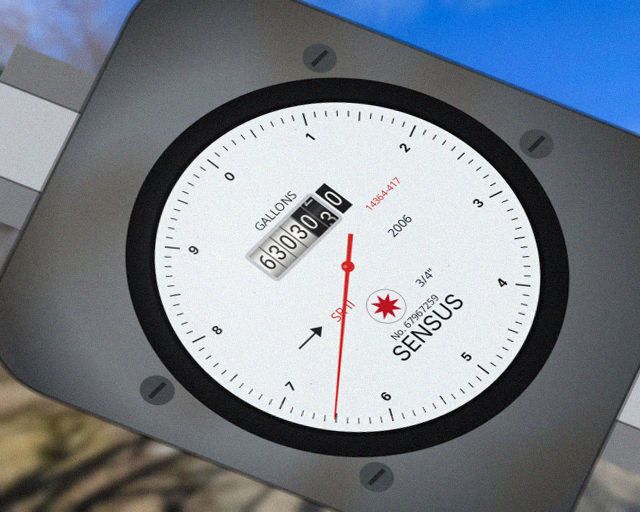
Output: 6303026.5 gal
